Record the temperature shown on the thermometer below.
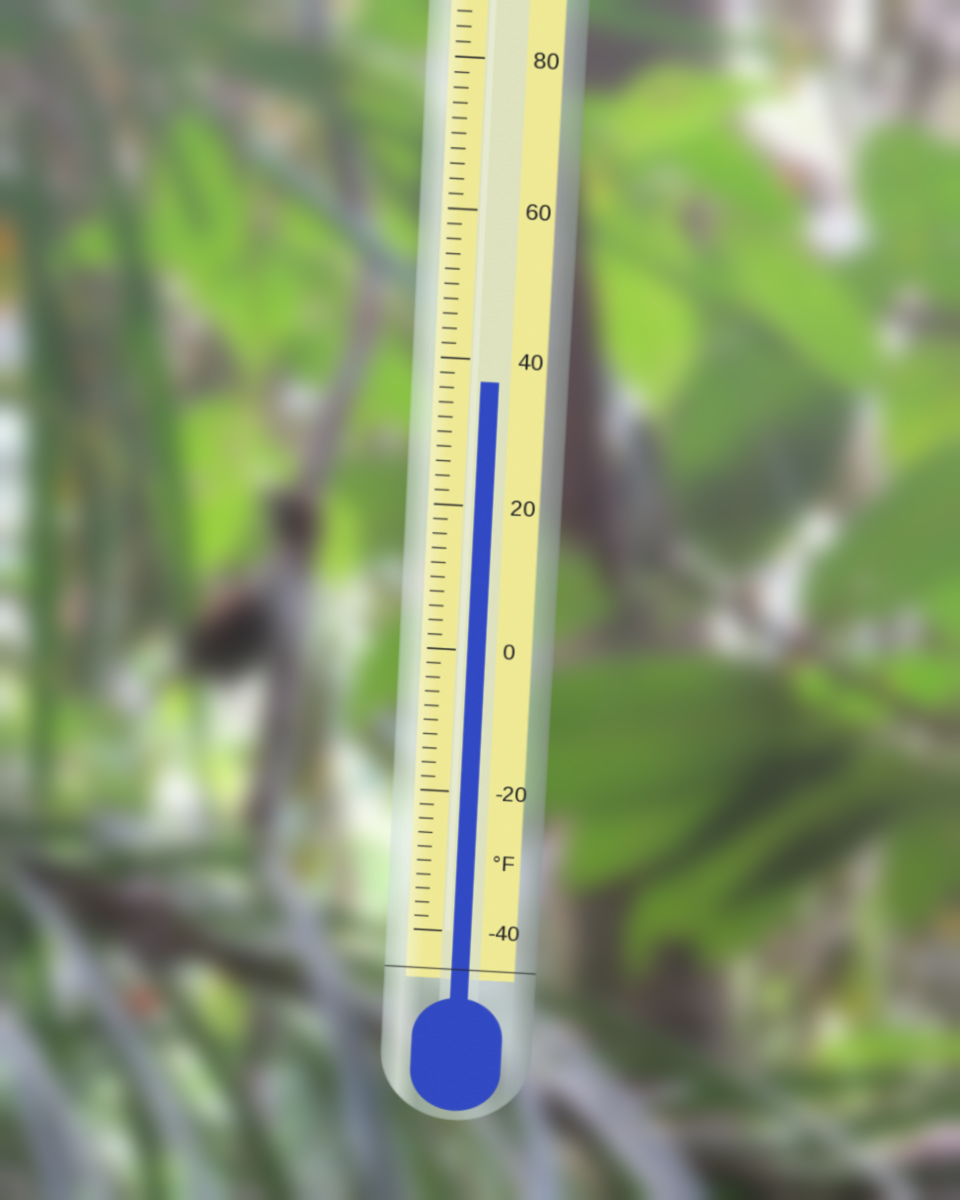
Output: 37 °F
